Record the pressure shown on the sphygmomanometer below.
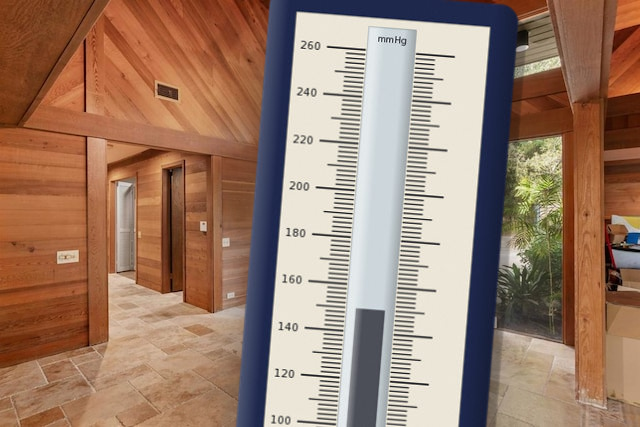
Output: 150 mmHg
